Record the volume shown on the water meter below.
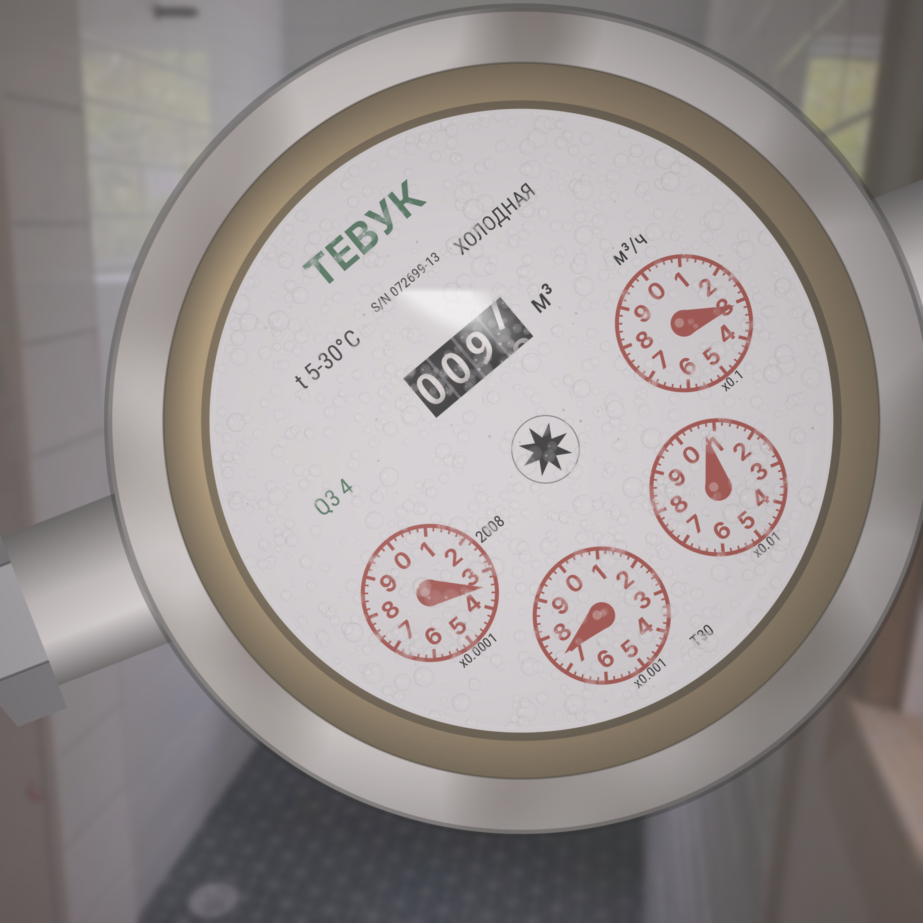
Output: 97.3073 m³
